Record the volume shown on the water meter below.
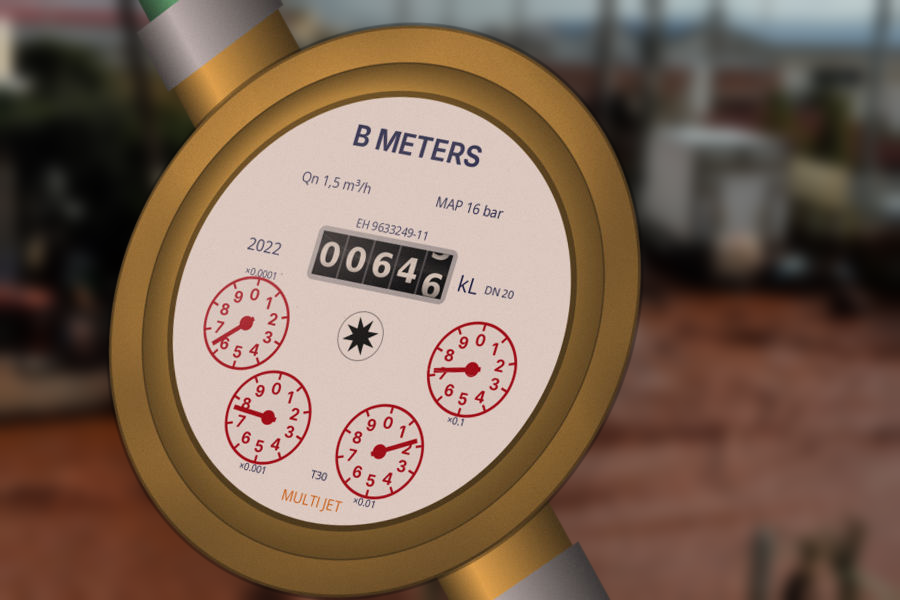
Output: 645.7176 kL
